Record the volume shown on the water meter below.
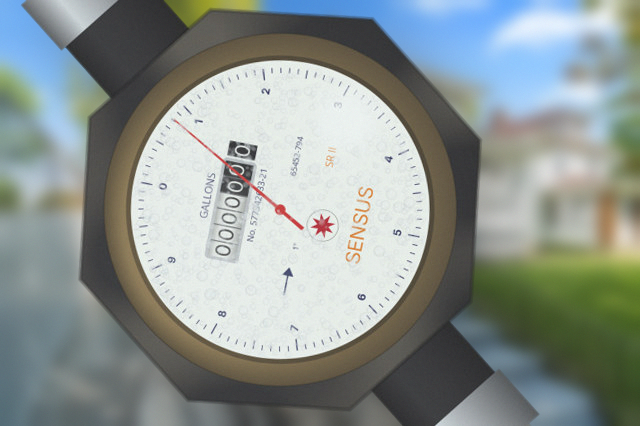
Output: 0.8 gal
